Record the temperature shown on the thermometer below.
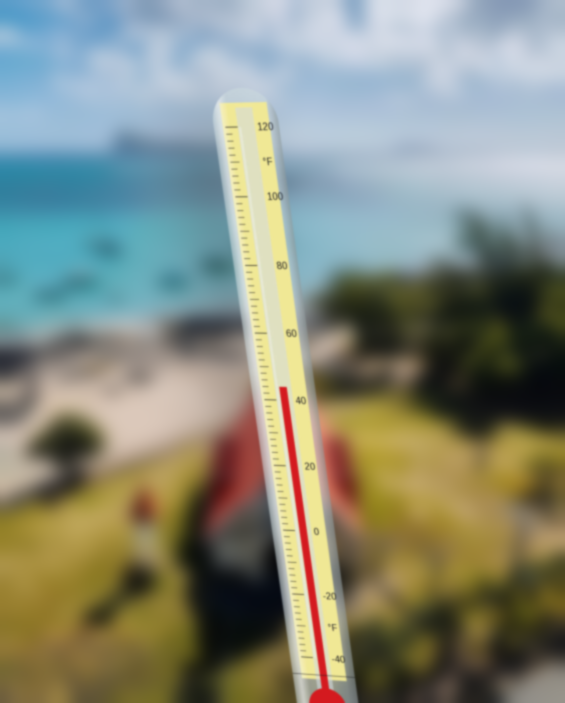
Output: 44 °F
